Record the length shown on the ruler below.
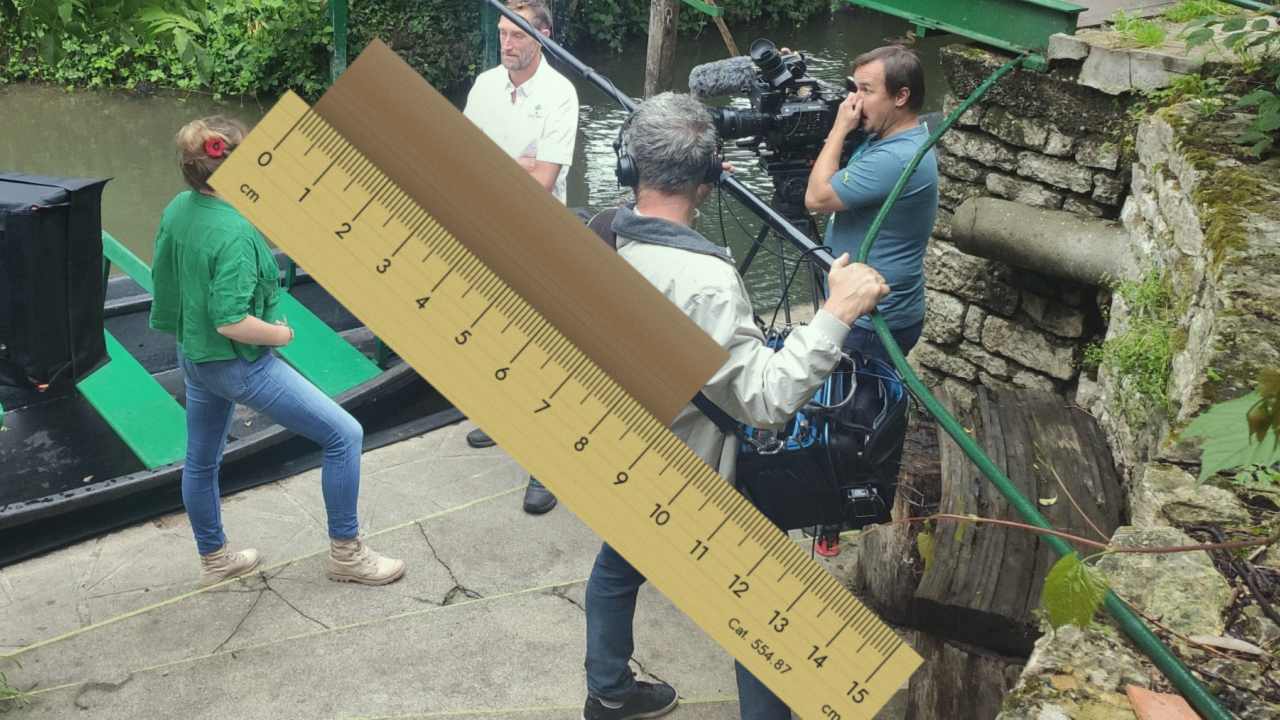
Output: 9 cm
